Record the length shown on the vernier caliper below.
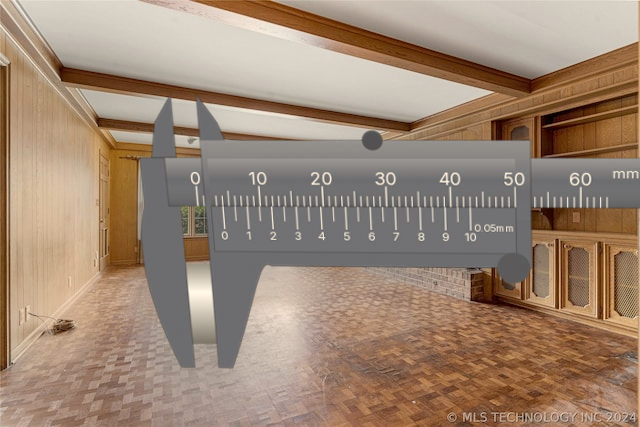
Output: 4.0 mm
